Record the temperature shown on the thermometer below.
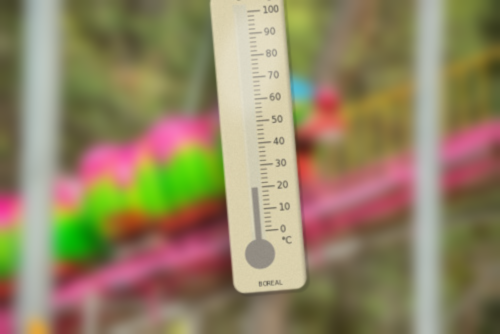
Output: 20 °C
